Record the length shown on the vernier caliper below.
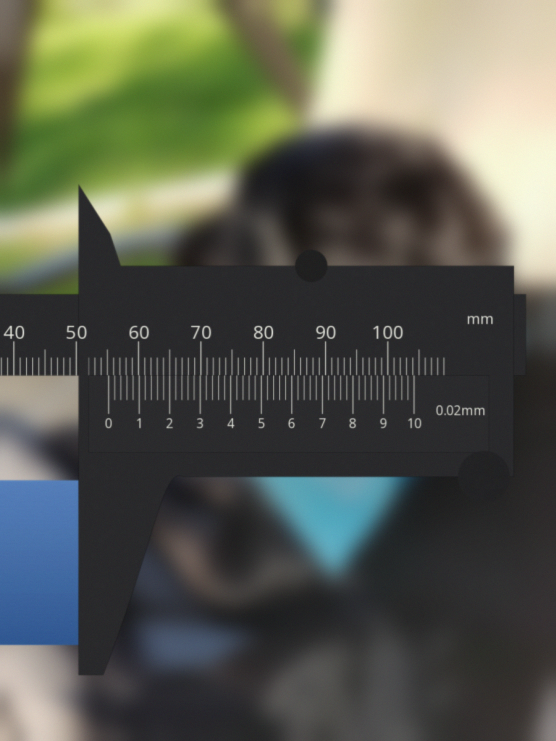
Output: 55.2 mm
